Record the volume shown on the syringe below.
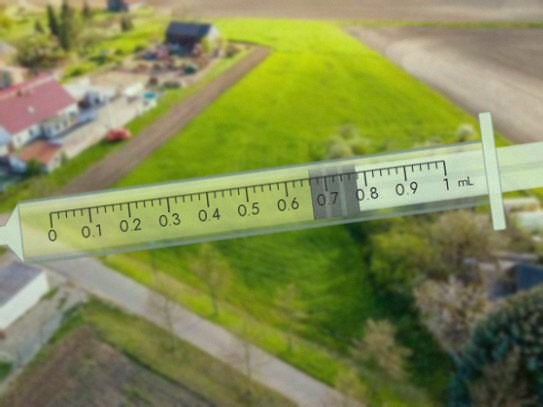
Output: 0.66 mL
